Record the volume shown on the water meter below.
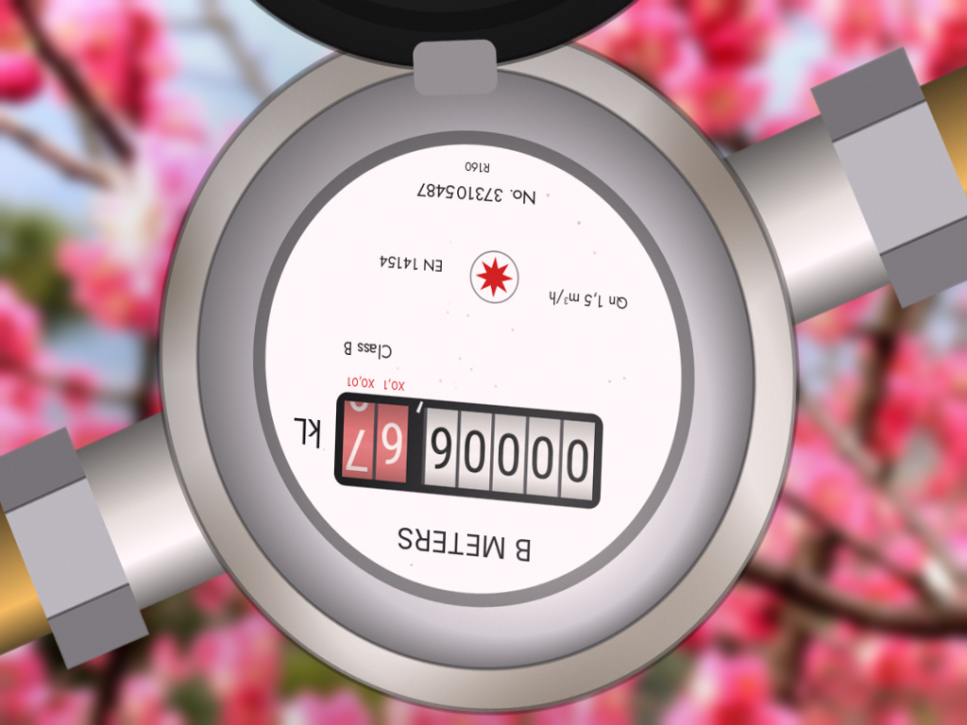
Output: 6.67 kL
